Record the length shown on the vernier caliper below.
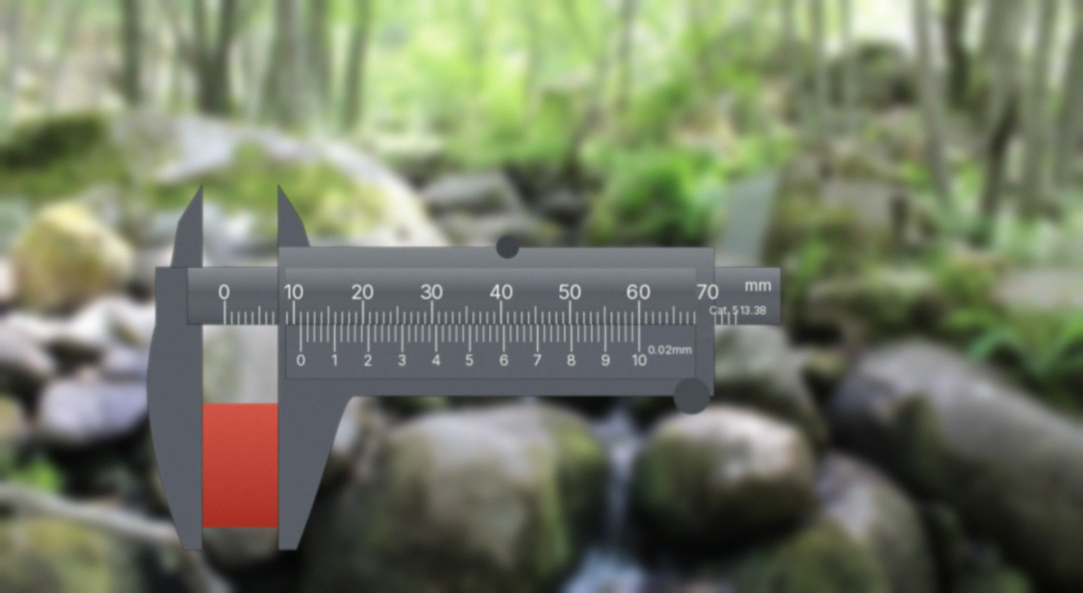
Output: 11.0 mm
